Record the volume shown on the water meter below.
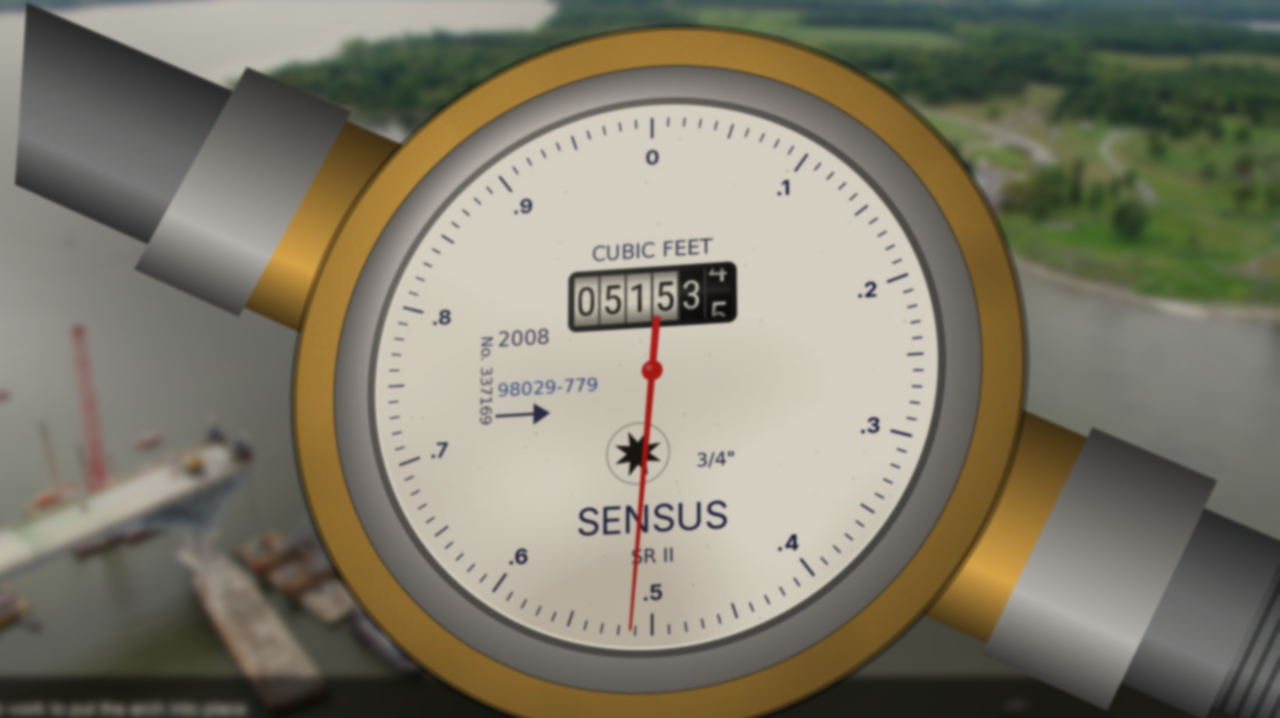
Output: 51534.51 ft³
